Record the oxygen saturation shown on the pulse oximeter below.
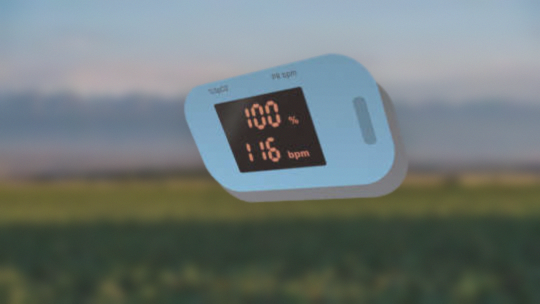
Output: 100 %
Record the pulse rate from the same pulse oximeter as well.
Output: 116 bpm
